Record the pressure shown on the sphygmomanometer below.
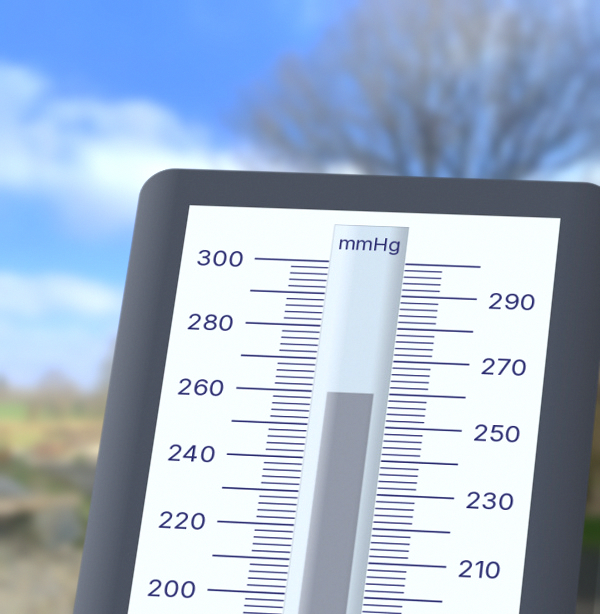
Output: 260 mmHg
